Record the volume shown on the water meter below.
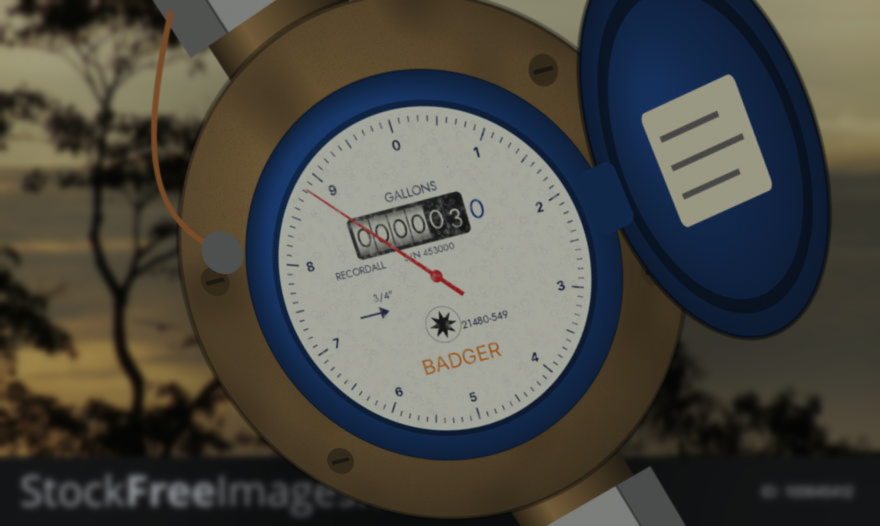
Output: 28.8 gal
